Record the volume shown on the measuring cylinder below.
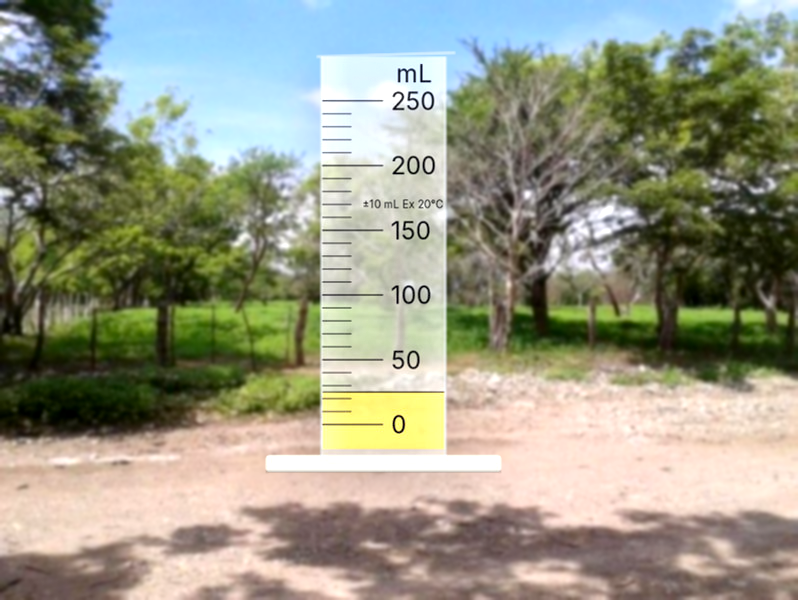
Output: 25 mL
